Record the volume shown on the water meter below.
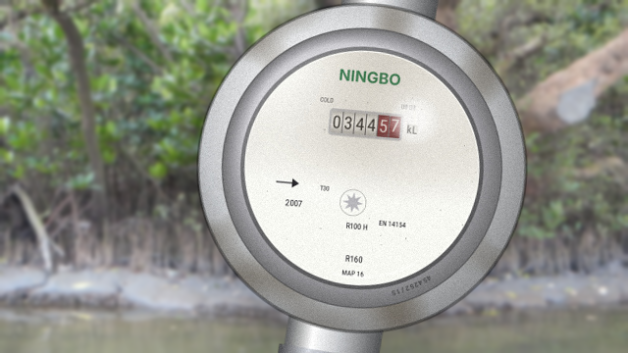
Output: 344.57 kL
